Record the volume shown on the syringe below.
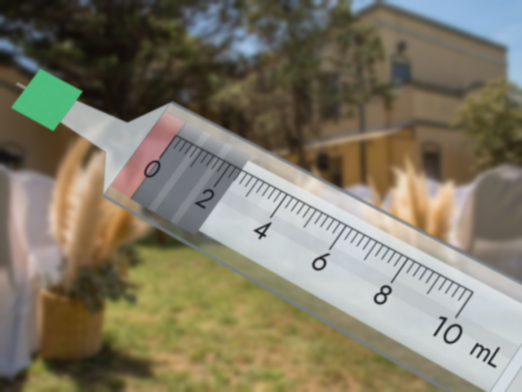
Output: 0 mL
